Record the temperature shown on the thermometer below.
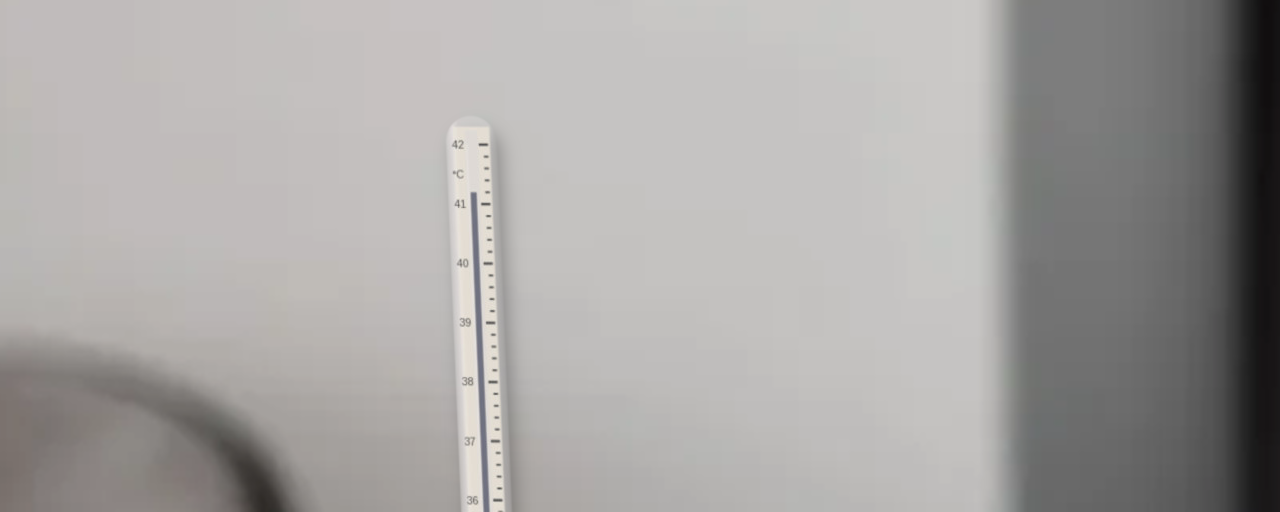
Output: 41.2 °C
